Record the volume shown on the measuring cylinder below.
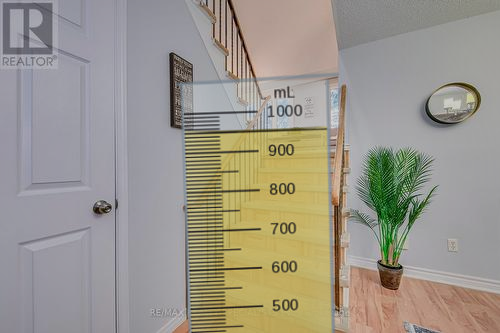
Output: 950 mL
